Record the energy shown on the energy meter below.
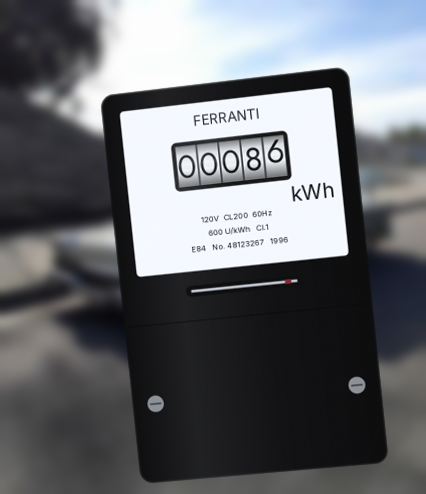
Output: 86 kWh
